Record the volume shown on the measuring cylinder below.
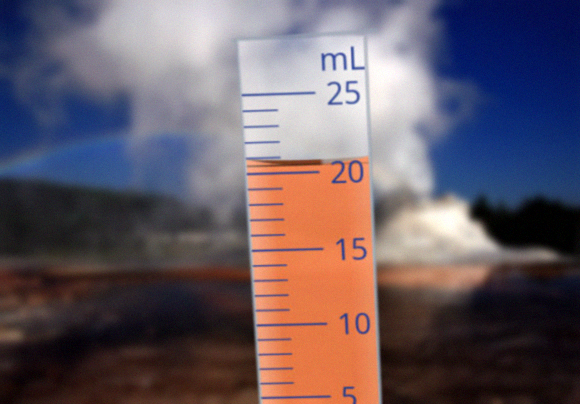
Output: 20.5 mL
